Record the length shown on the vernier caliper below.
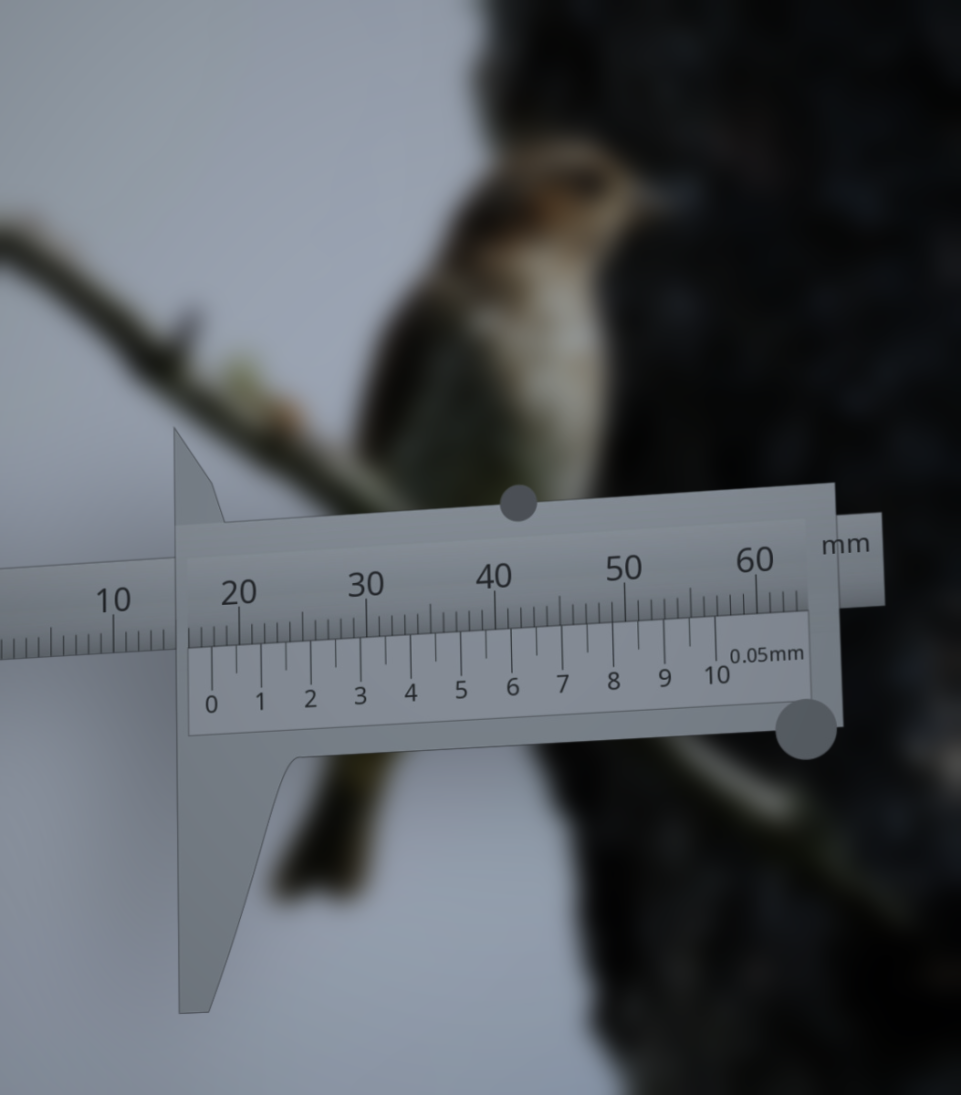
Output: 17.8 mm
